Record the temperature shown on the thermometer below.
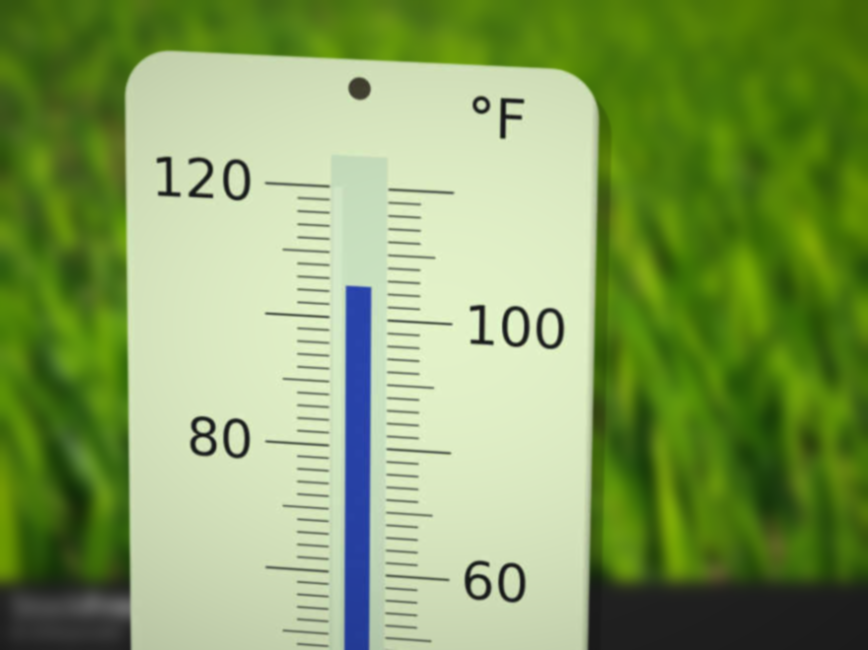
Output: 105 °F
